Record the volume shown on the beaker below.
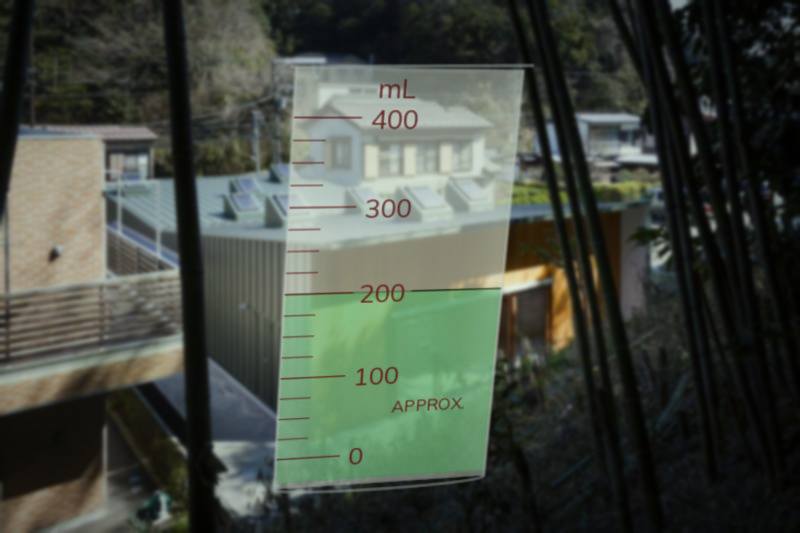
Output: 200 mL
